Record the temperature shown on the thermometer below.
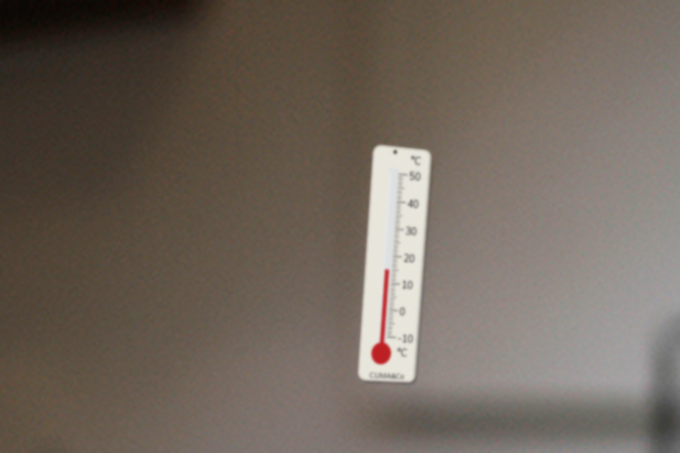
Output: 15 °C
